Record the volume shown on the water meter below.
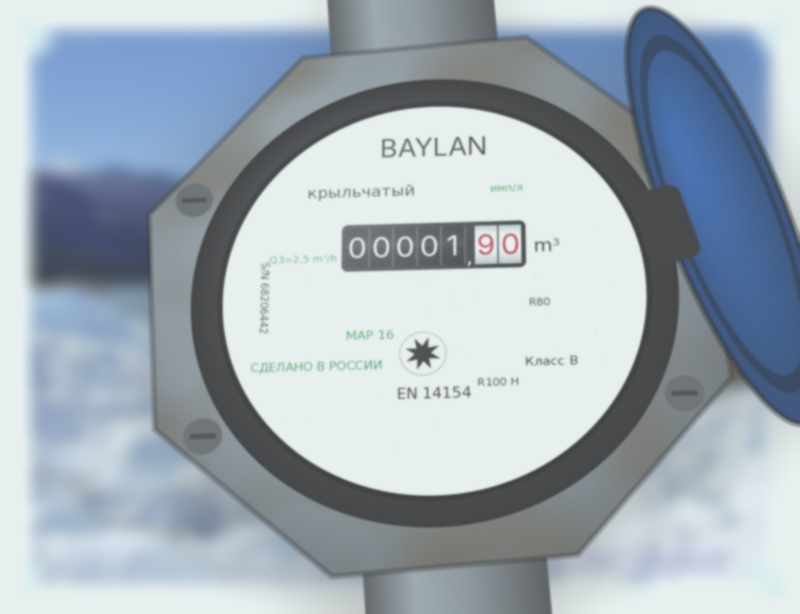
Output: 1.90 m³
